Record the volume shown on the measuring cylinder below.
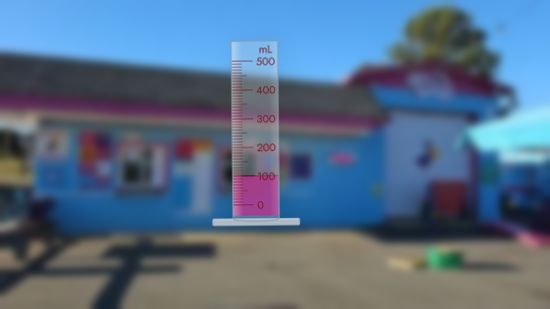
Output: 100 mL
